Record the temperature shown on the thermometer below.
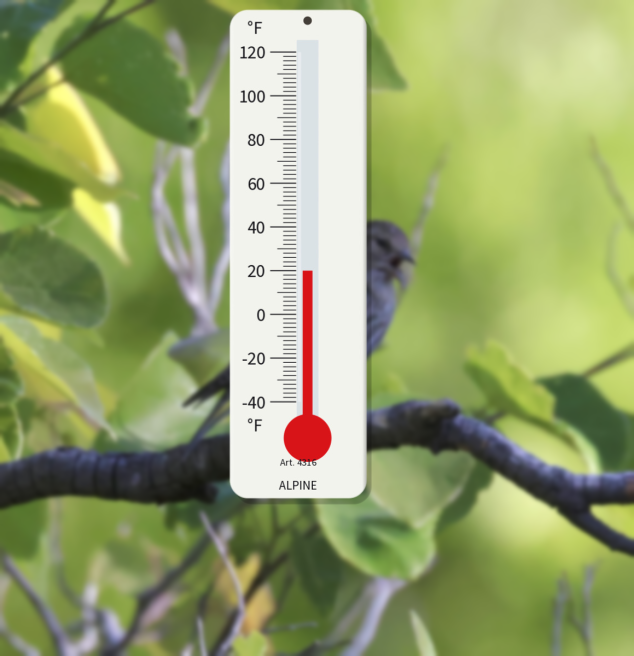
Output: 20 °F
